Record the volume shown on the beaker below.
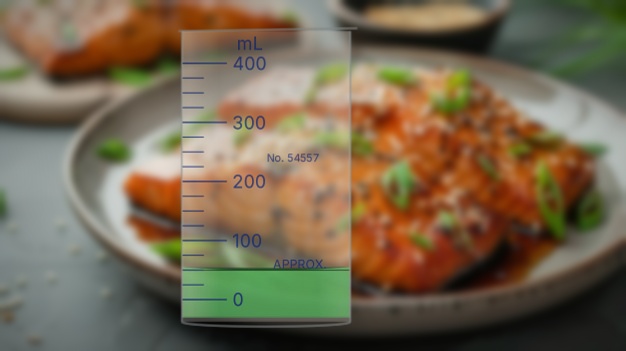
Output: 50 mL
